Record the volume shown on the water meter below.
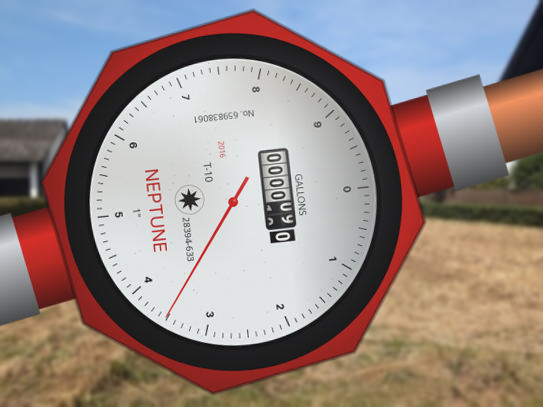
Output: 93.5 gal
